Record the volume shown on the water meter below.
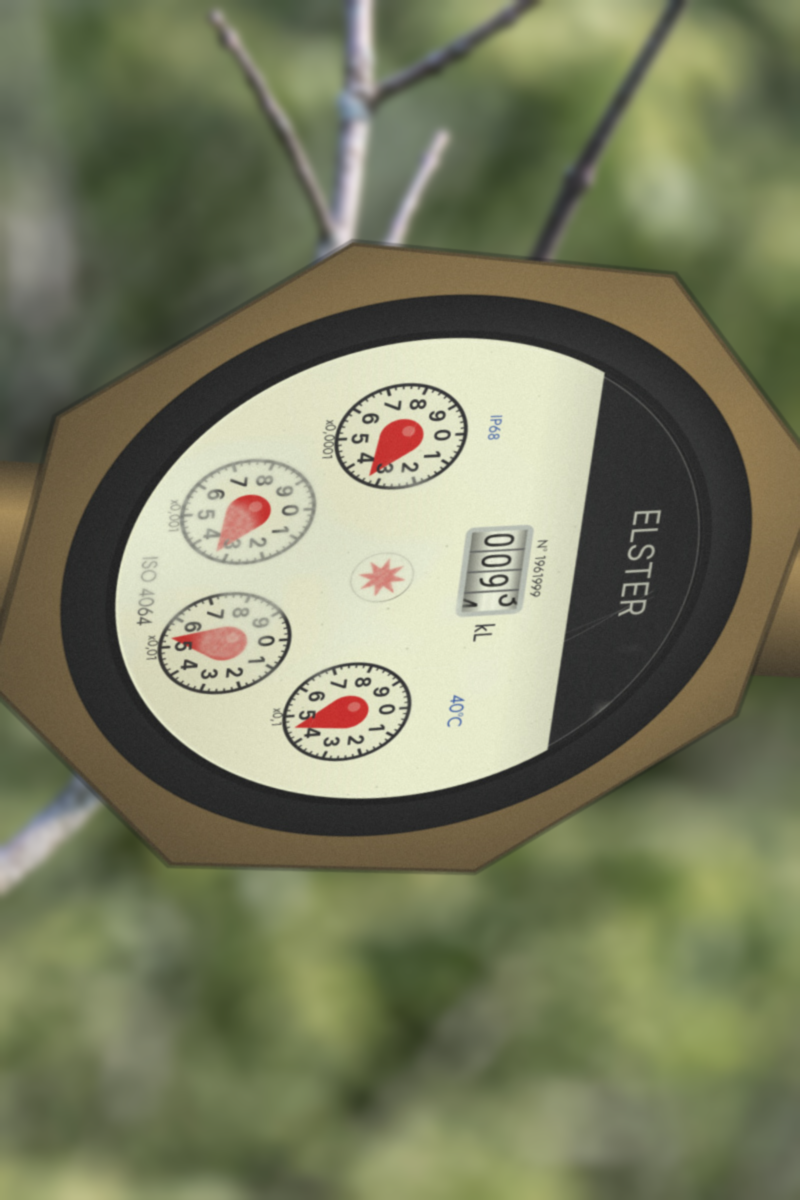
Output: 93.4533 kL
